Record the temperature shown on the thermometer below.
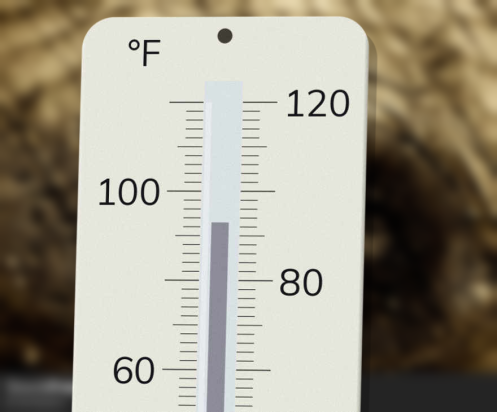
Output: 93 °F
